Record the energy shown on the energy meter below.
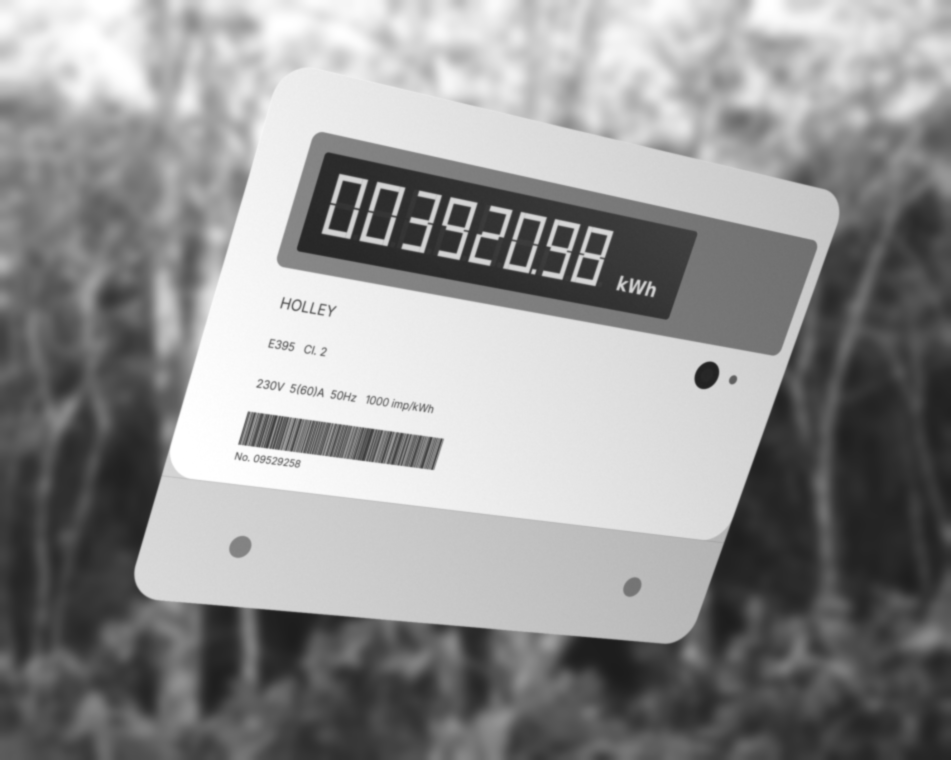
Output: 3920.98 kWh
